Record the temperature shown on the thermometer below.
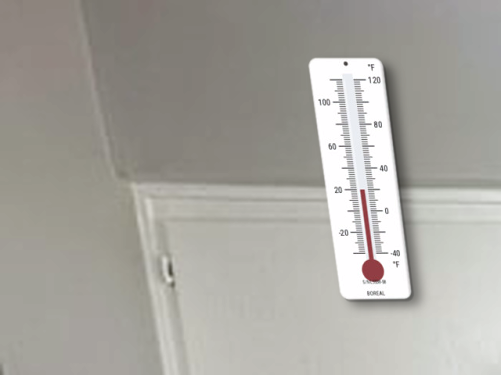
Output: 20 °F
